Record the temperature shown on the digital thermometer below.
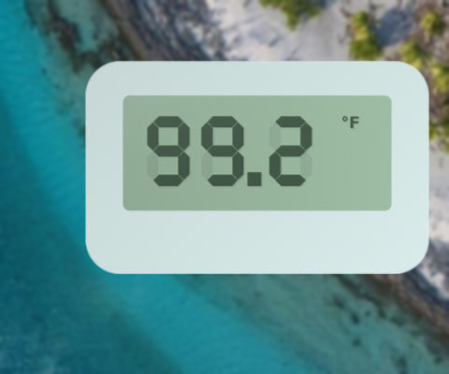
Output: 99.2 °F
